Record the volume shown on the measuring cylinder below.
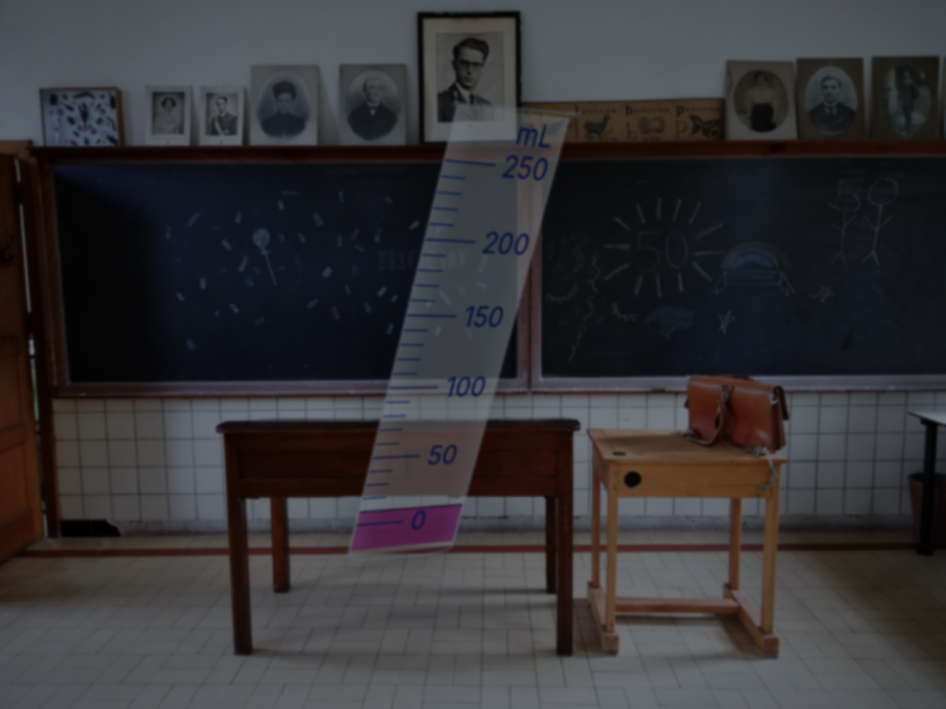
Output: 10 mL
